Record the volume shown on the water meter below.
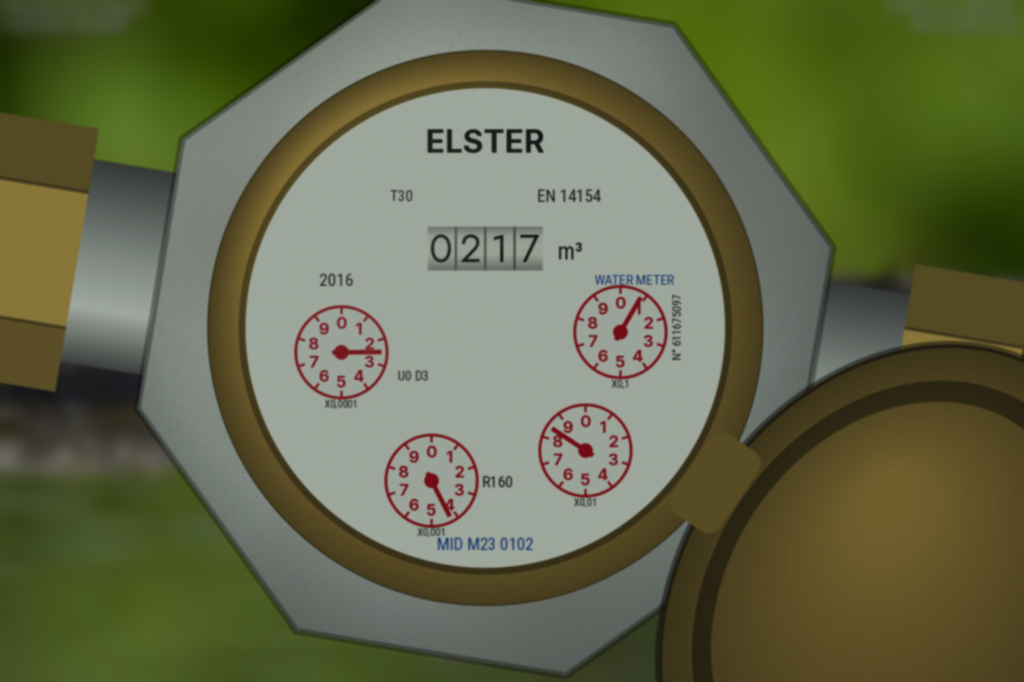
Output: 217.0842 m³
